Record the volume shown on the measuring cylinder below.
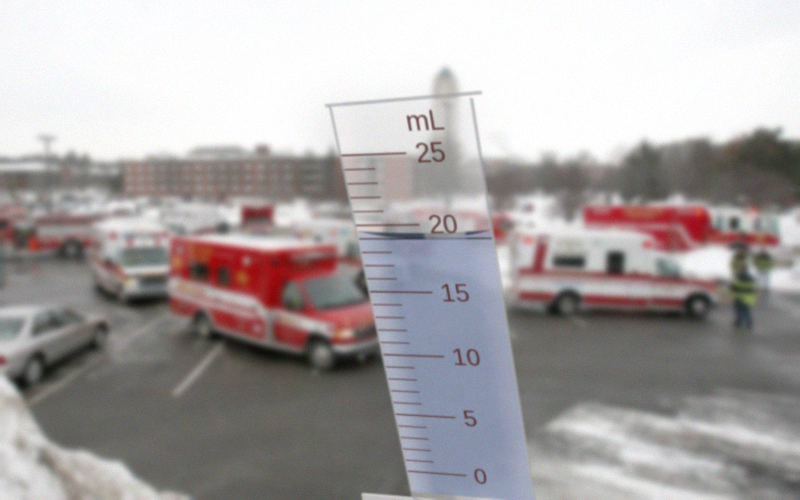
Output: 19 mL
